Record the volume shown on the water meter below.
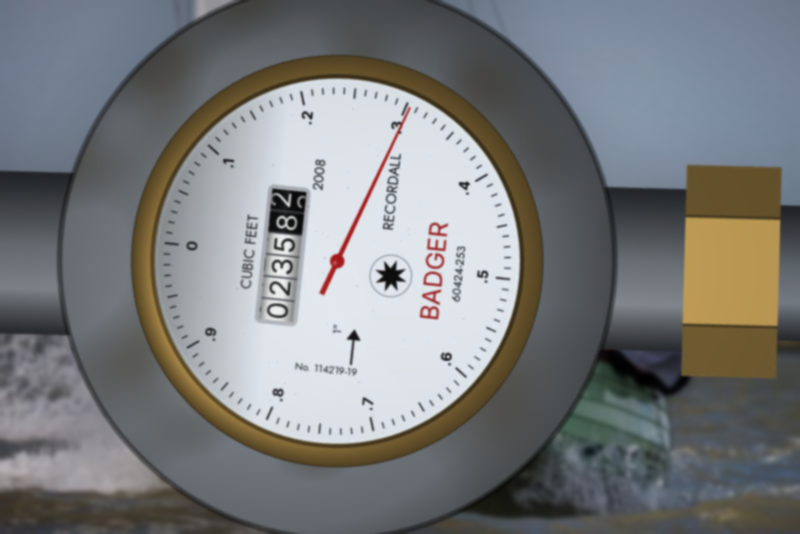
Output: 23582.30 ft³
